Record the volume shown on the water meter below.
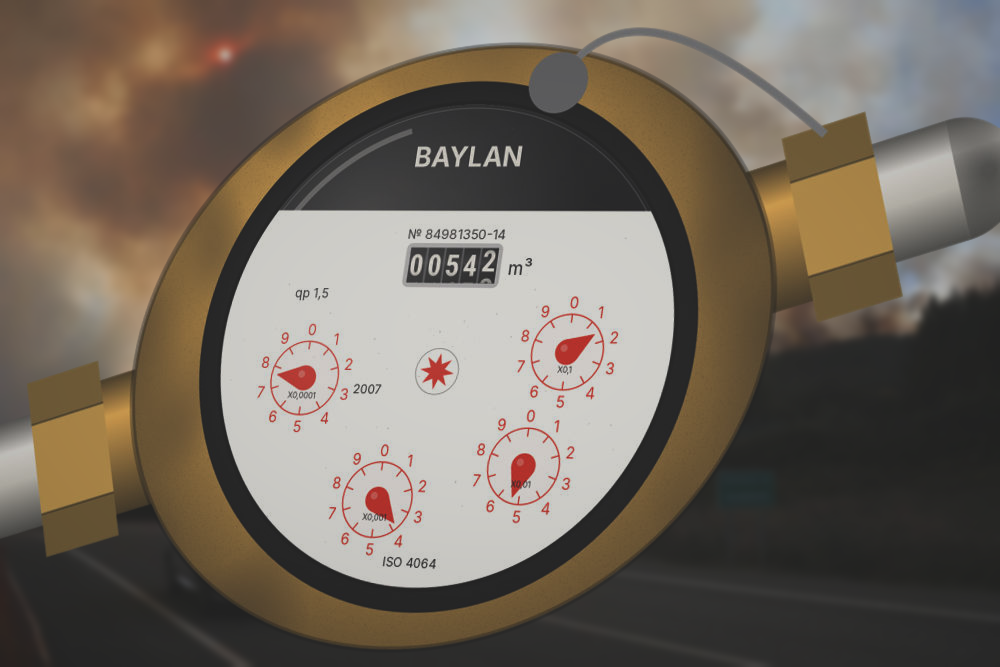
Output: 542.1537 m³
